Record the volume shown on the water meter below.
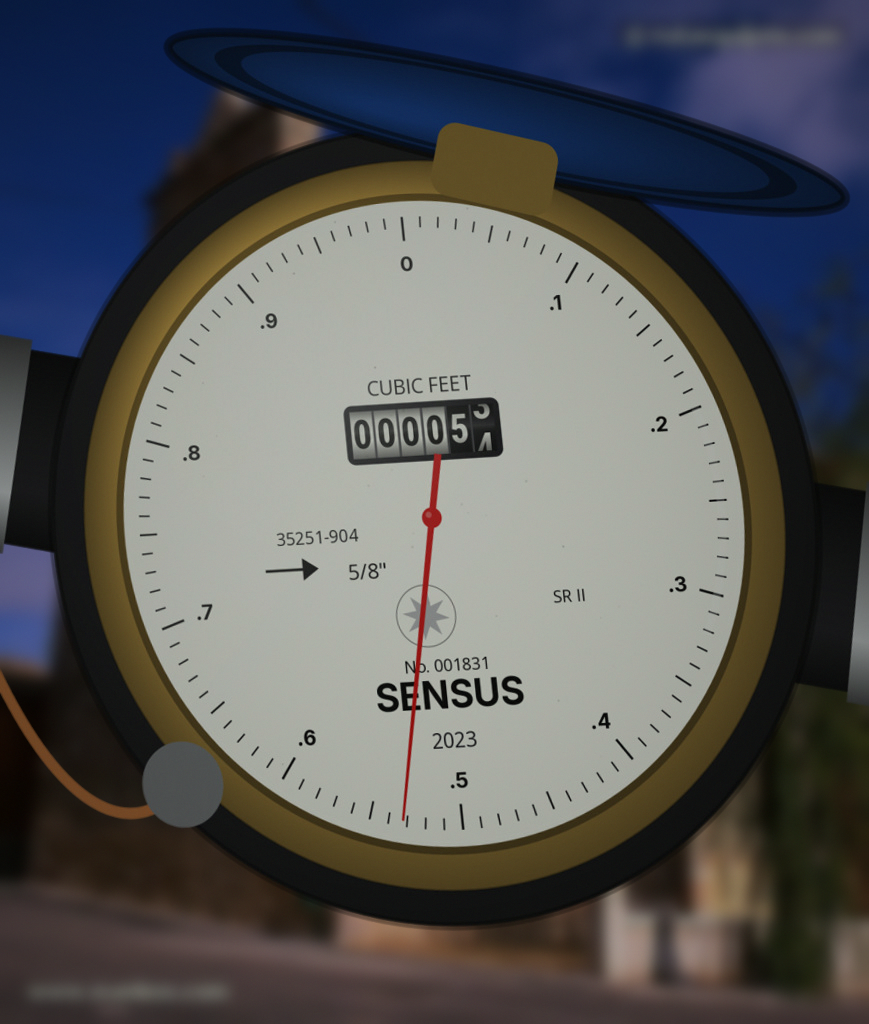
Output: 53.53 ft³
